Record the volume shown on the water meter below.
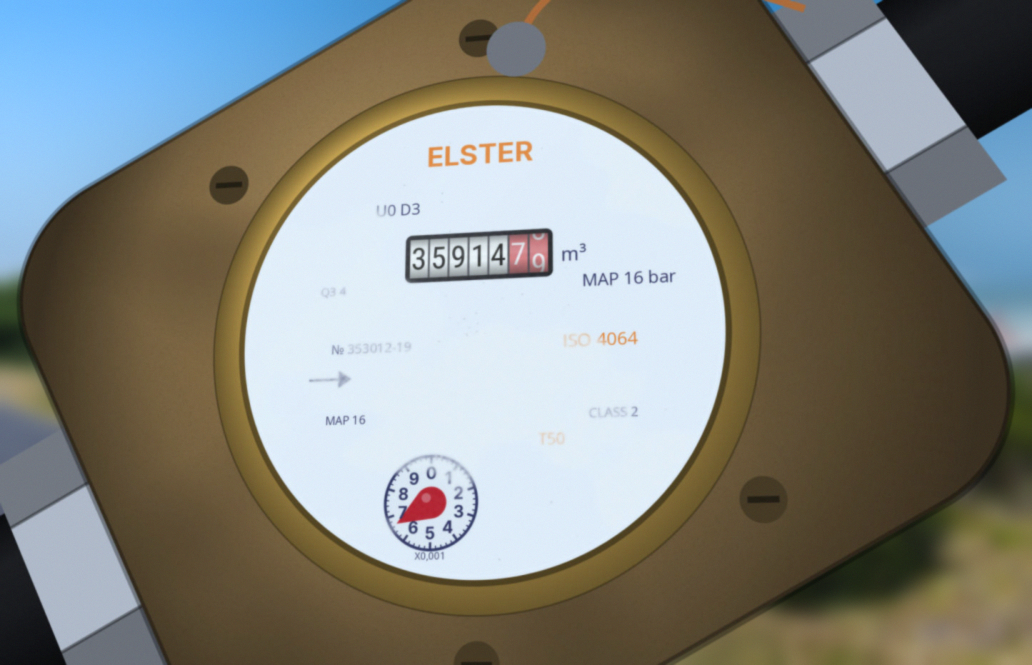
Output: 35914.786 m³
